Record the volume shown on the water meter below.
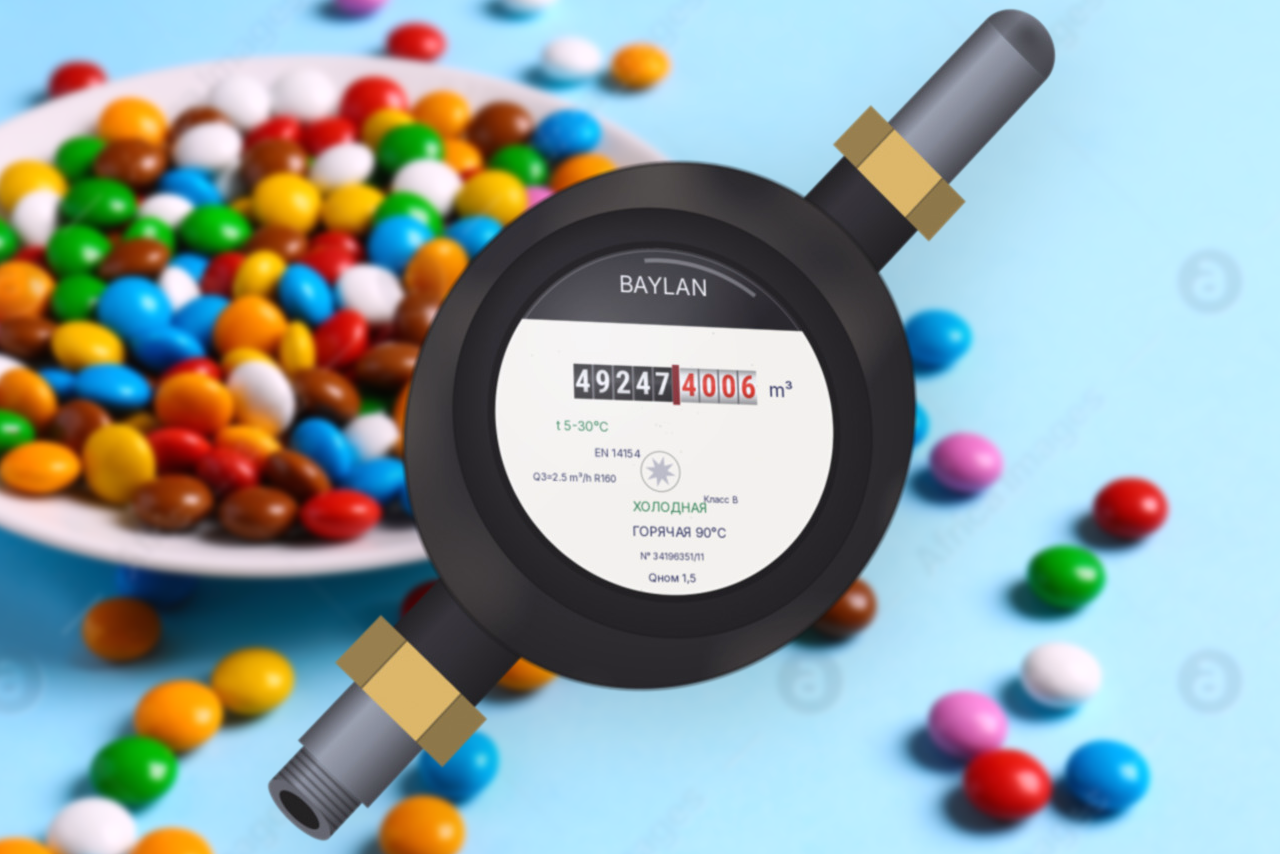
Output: 49247.4006 m³
